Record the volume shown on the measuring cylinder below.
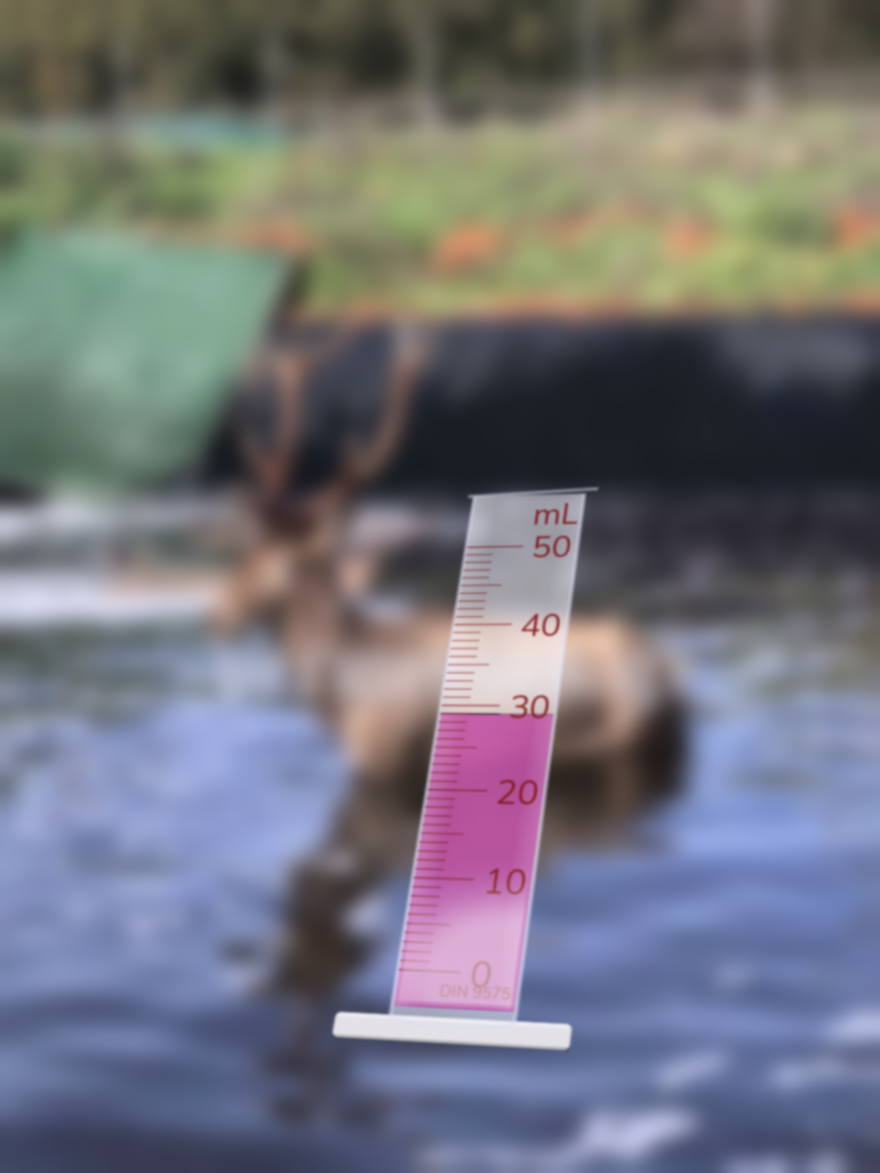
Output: 29 mL
